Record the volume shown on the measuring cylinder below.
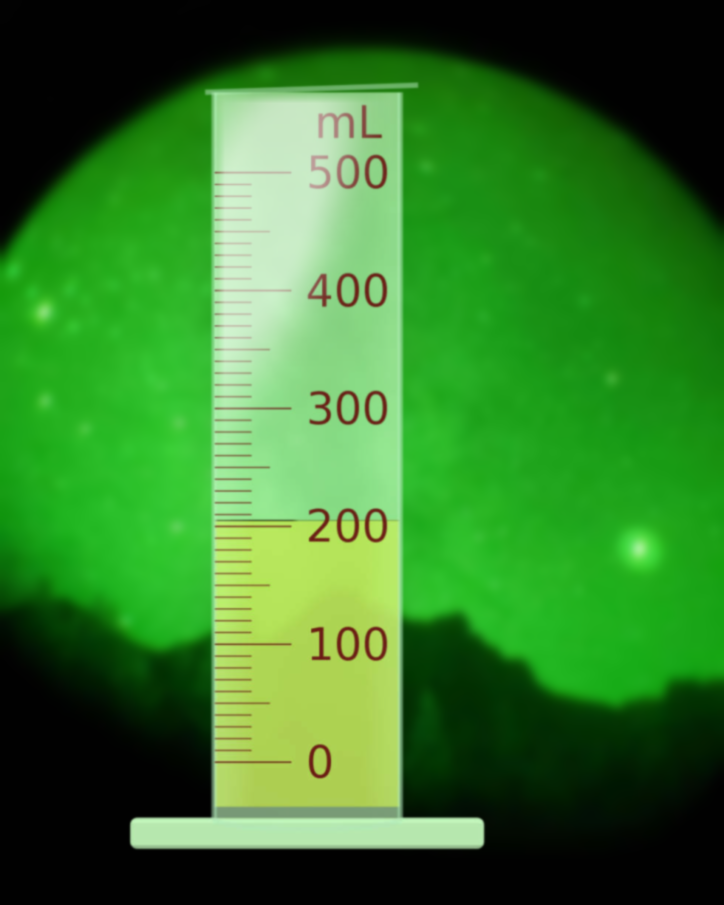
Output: 205 mL
